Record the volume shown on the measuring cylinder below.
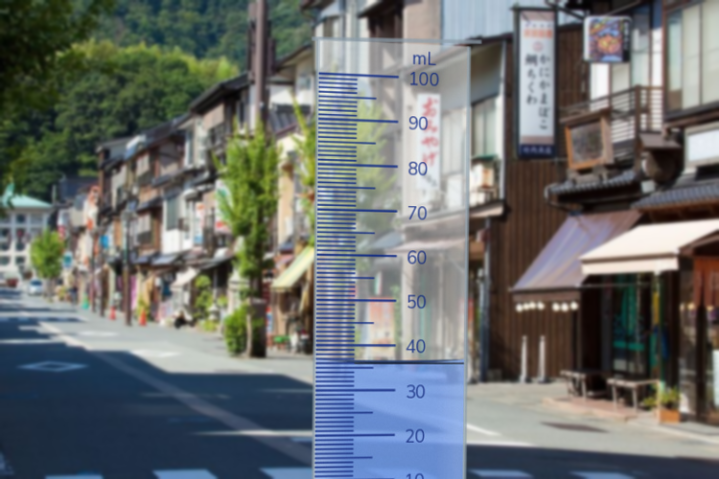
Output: 36 mL
